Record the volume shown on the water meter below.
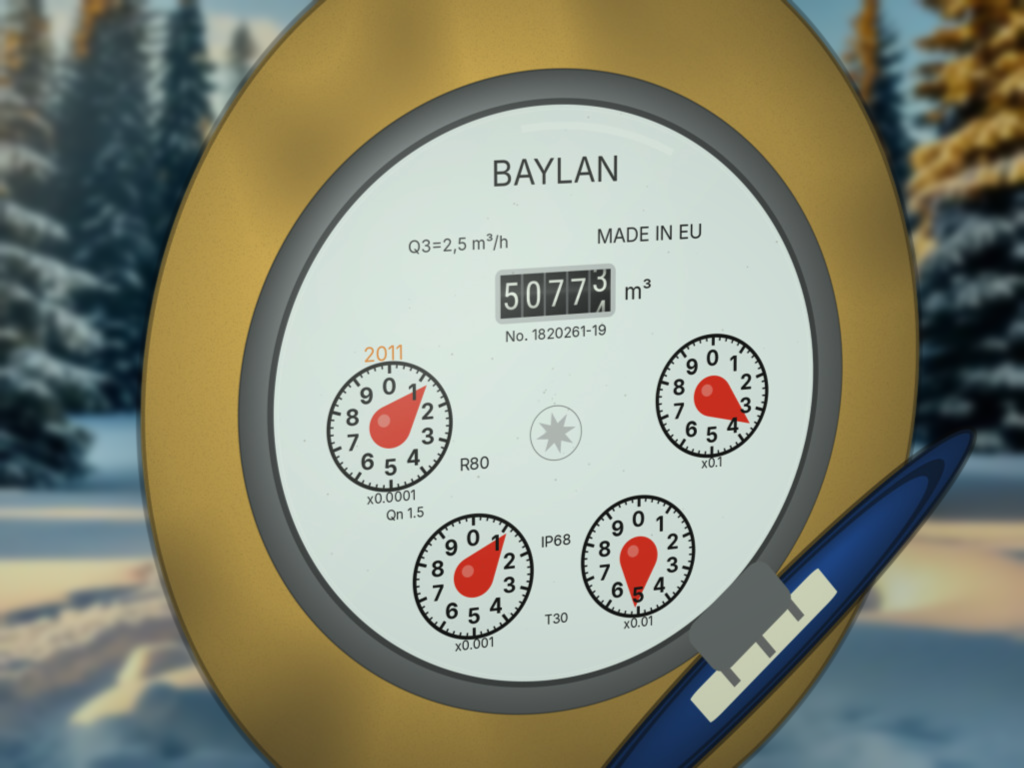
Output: 50773.3511 m³
